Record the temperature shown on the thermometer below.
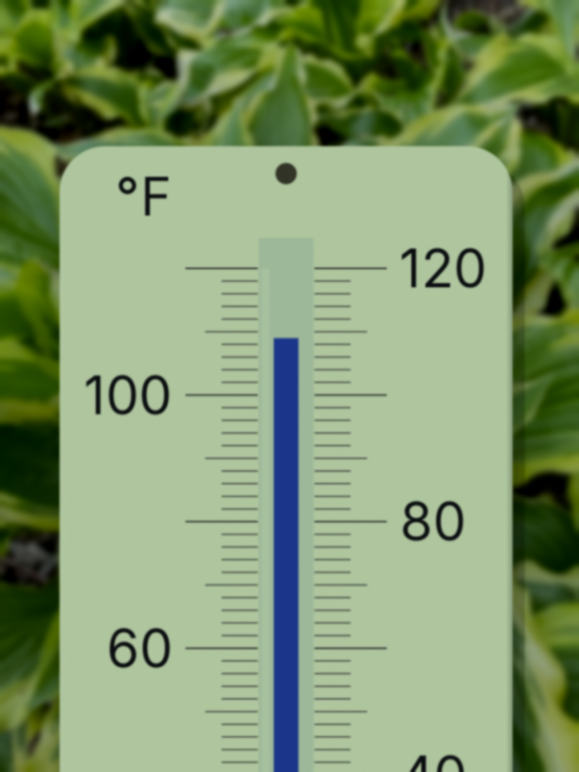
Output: 109 °F
